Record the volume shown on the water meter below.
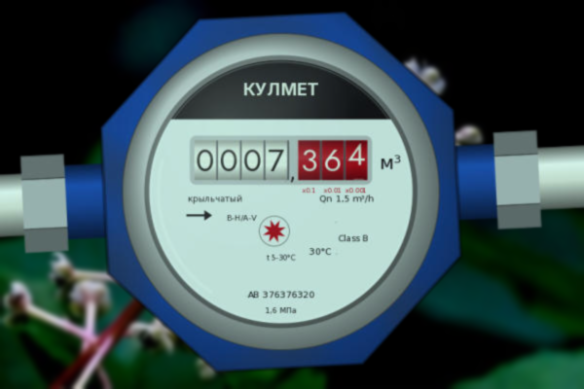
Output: 7.364 m³
